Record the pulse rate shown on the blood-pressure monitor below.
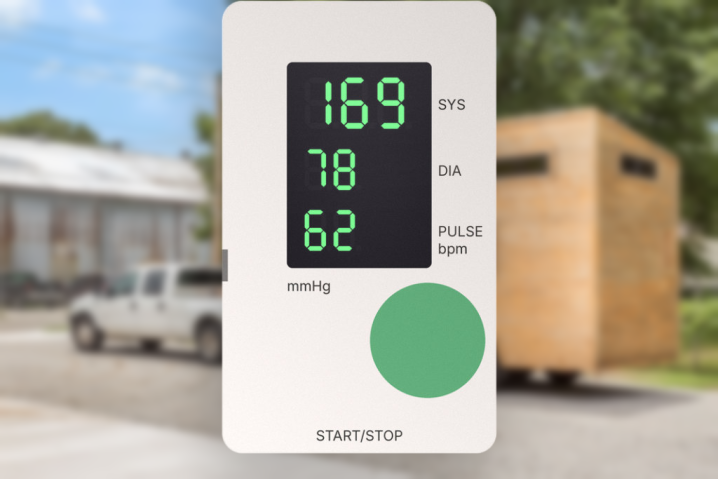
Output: 62 bpm
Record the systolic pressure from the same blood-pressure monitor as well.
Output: 169 mmHg
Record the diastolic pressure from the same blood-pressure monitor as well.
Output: 78 mmHg
